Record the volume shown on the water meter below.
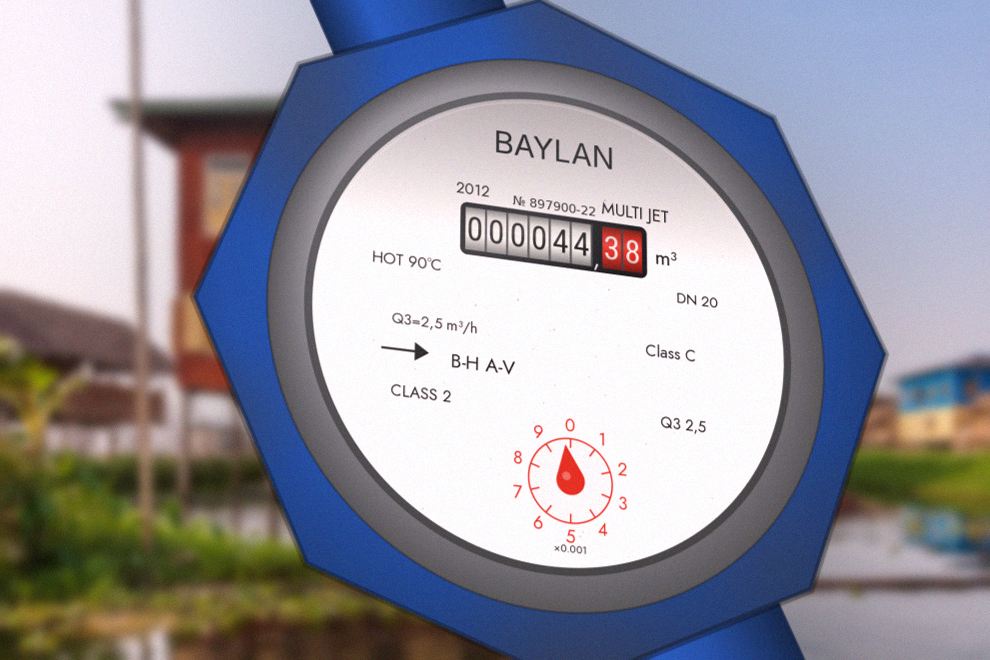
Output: 44.379 m³
